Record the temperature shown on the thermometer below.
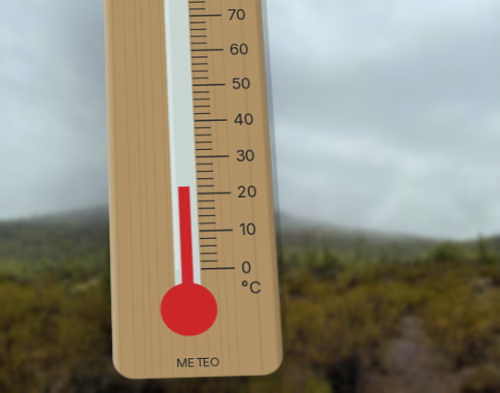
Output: 22 °C
